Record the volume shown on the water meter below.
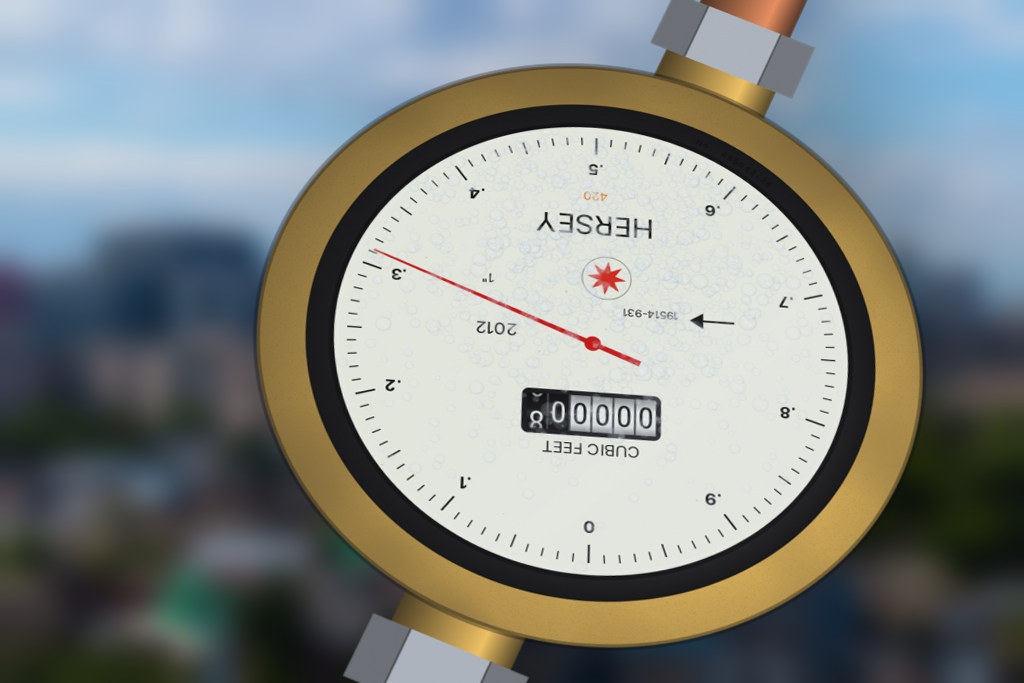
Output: 8.31 ft³
